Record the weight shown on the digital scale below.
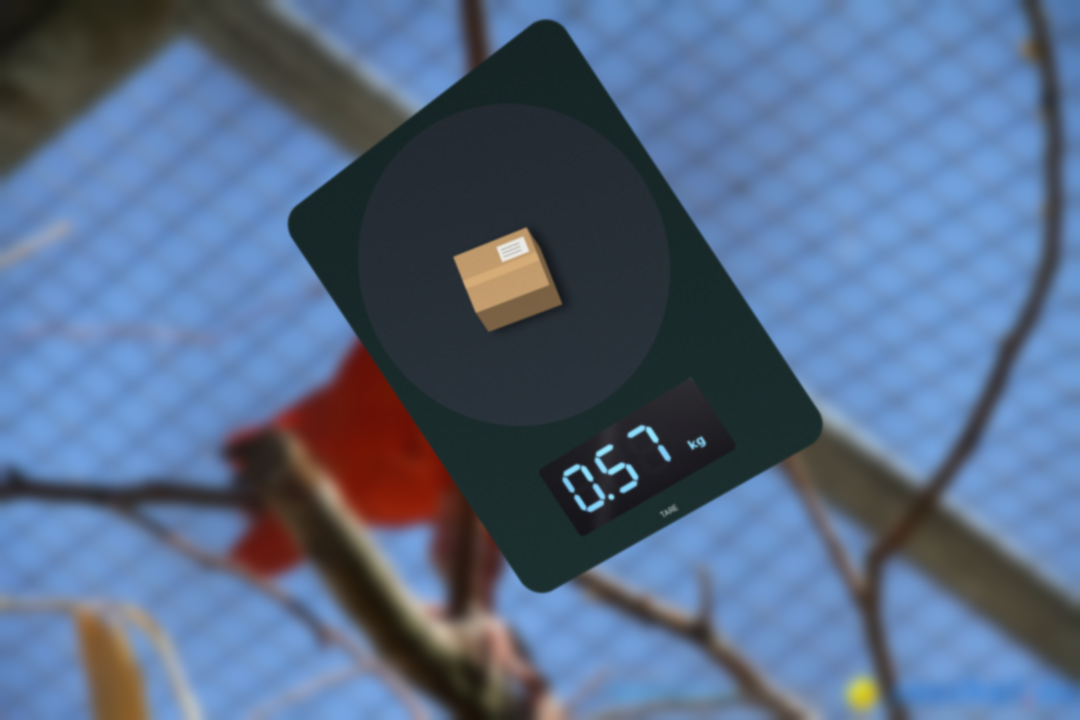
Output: 0.57 kg
